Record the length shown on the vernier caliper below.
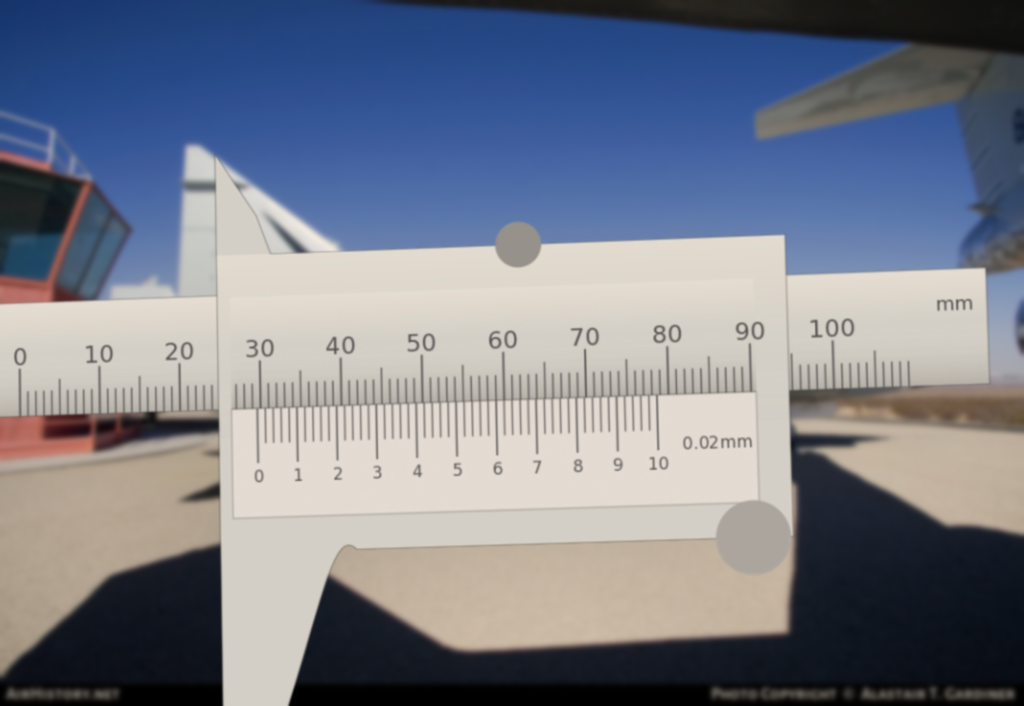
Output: 29.6 mm
